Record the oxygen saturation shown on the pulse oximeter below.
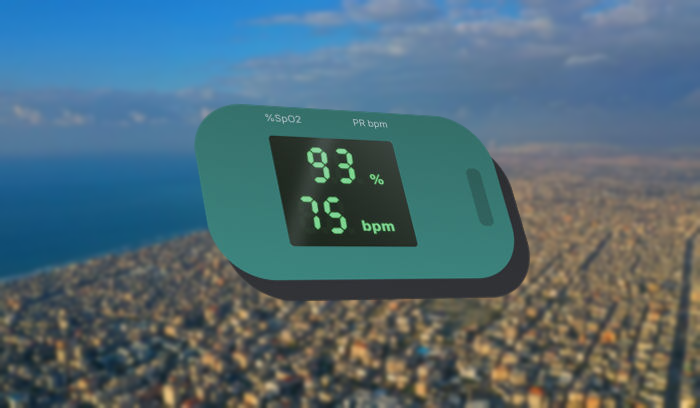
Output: 93 %
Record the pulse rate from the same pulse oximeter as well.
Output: 75 bpm
